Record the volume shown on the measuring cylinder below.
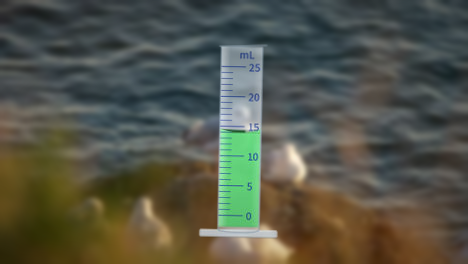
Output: 14 mL
